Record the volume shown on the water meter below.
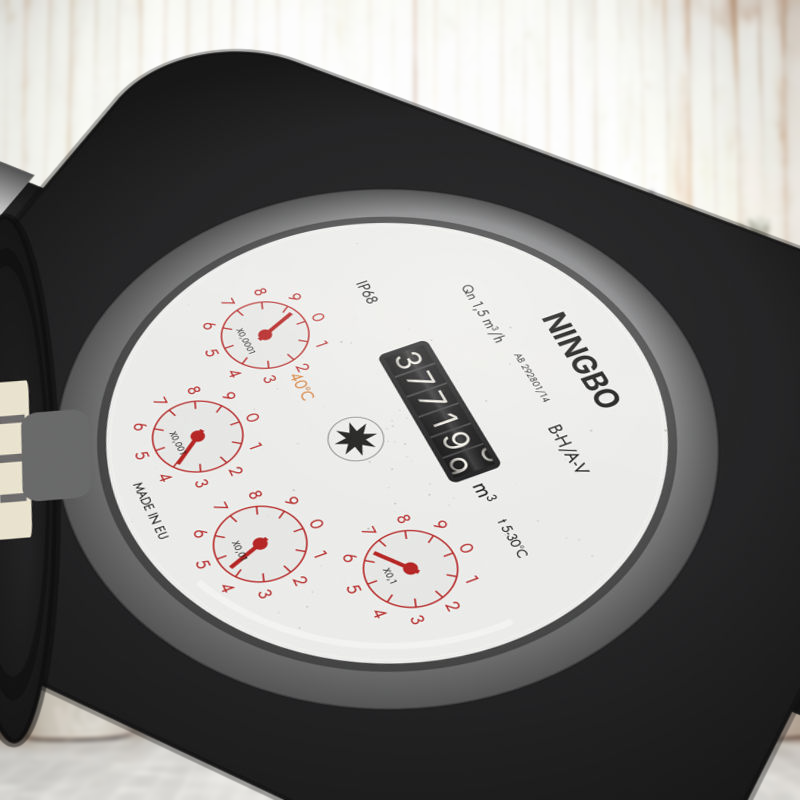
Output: 377198.6439 m³
